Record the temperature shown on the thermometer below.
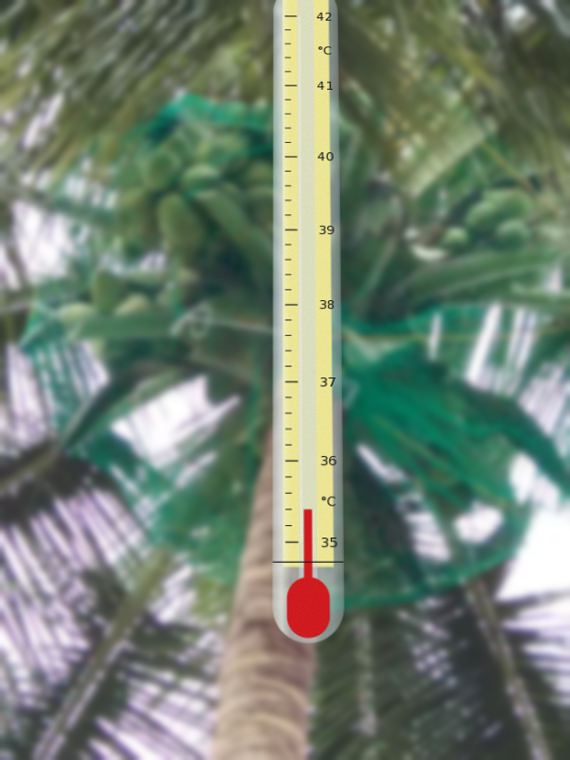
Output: 35.4 °C
